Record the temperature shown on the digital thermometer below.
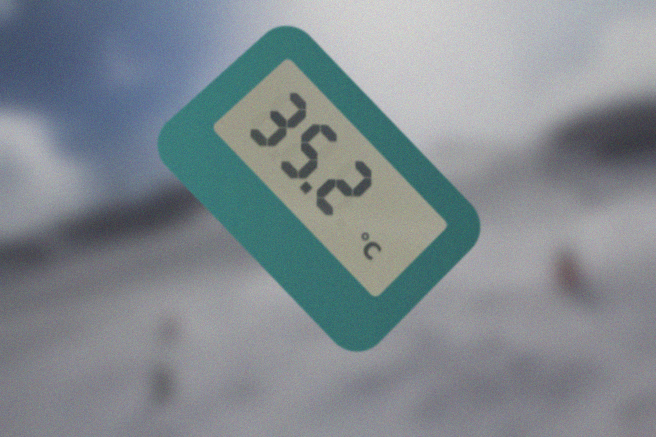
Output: 35.2 °C
